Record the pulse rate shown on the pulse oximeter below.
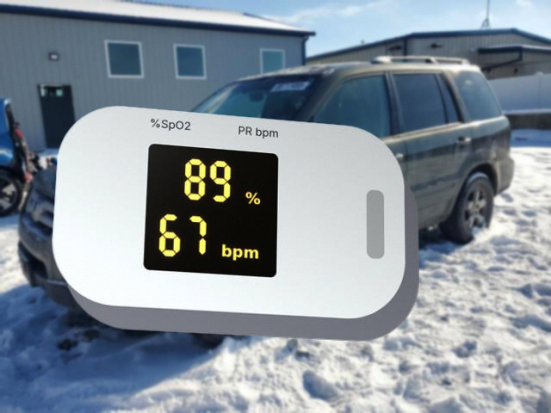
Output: 67 bpm
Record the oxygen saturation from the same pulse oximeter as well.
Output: 89 %
